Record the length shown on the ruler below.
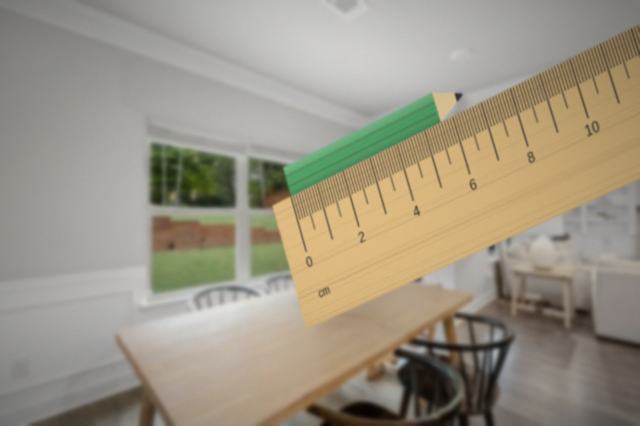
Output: 6.5 cm
